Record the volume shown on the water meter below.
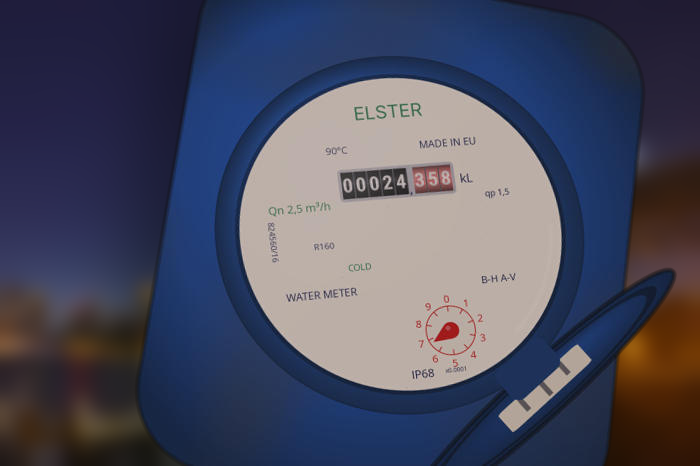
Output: 24.3586 kL
